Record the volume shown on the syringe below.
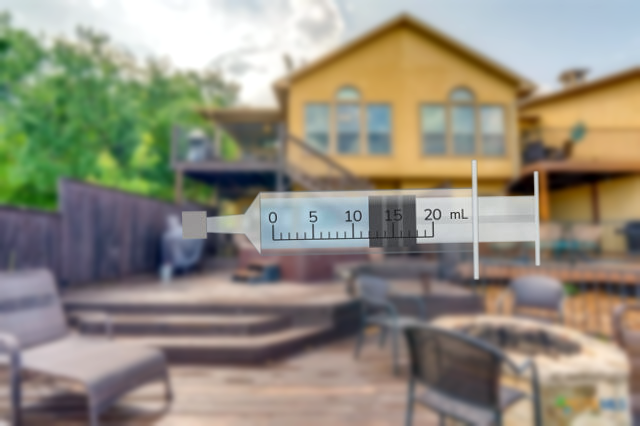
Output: 12 mL
